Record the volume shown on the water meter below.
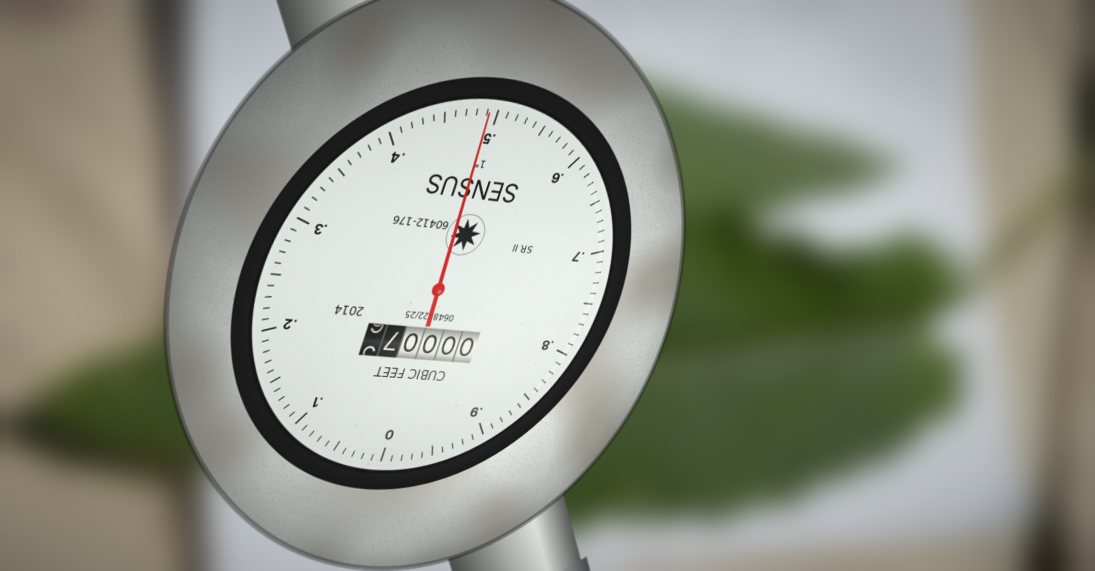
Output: 75.49 ft³
